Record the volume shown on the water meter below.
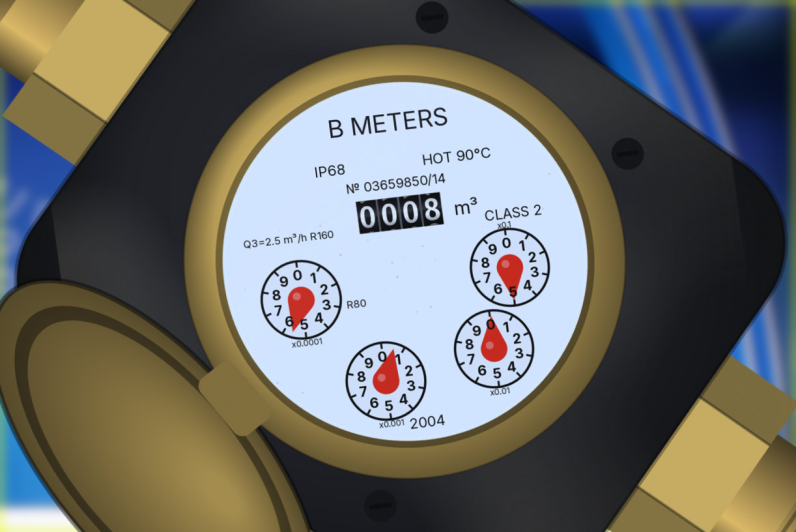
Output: 8.5005 m³
